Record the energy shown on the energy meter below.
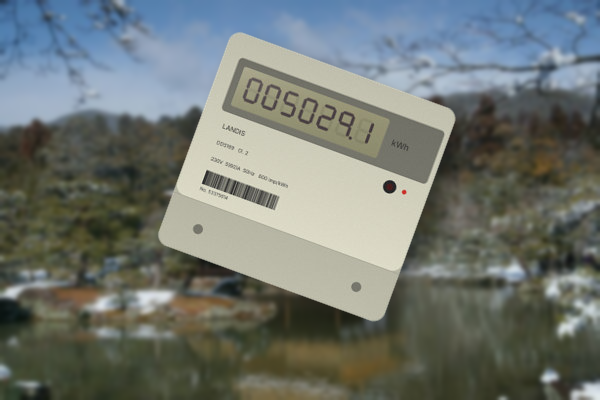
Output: 5029.1 kWh
